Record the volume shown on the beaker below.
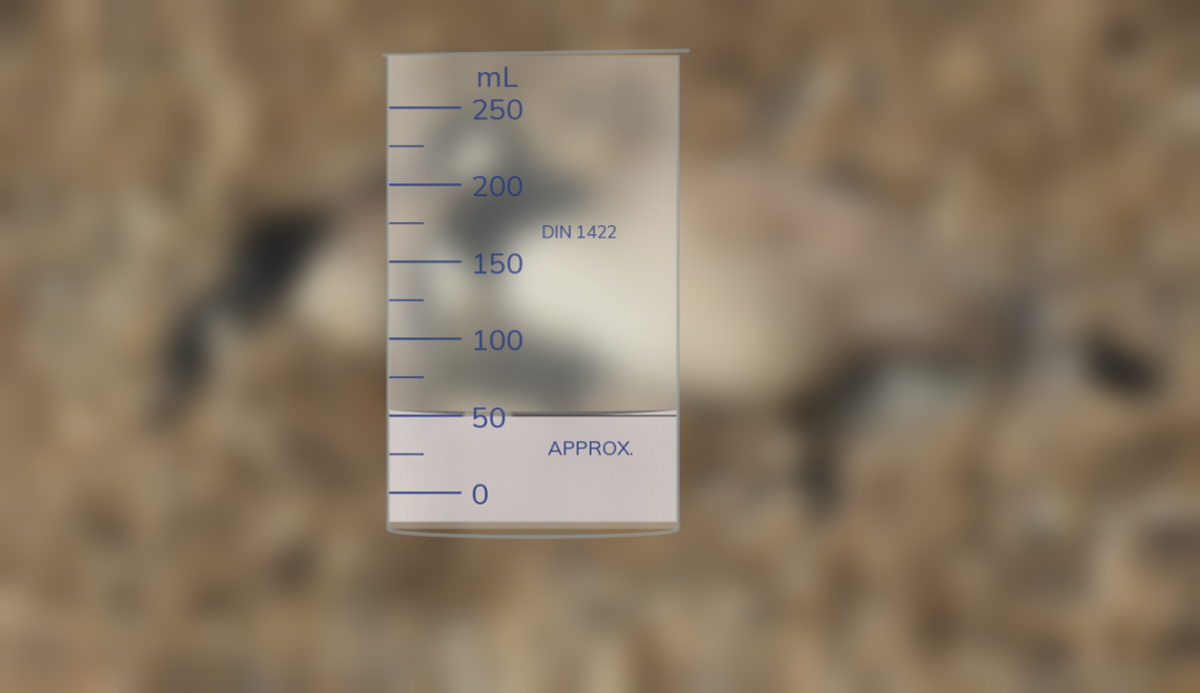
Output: 50 mL
